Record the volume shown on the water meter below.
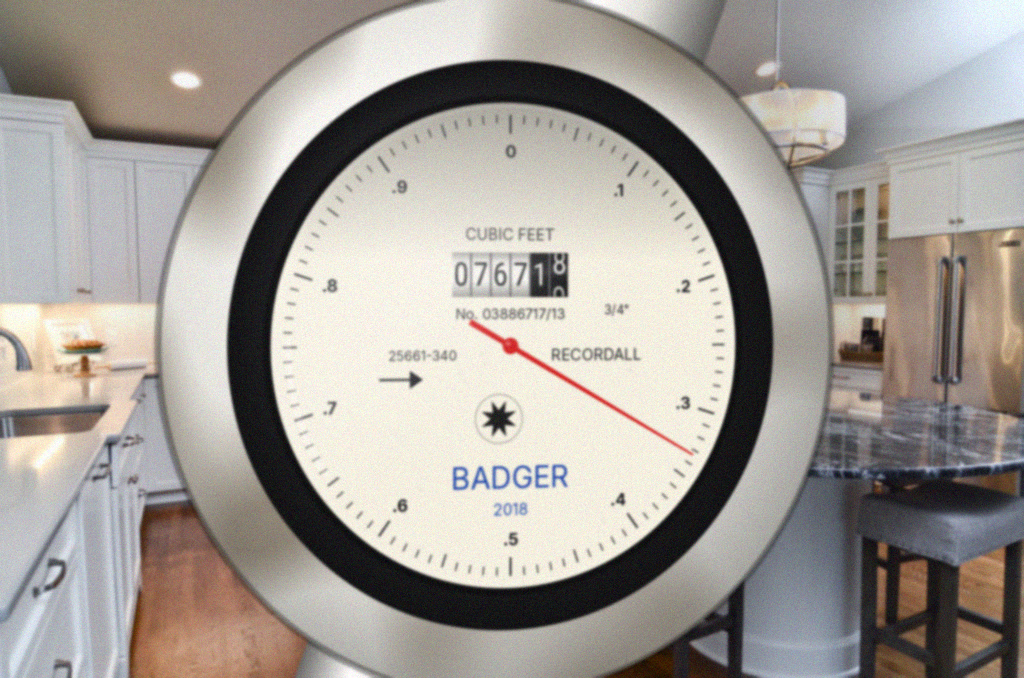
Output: 76718.33 ft³
